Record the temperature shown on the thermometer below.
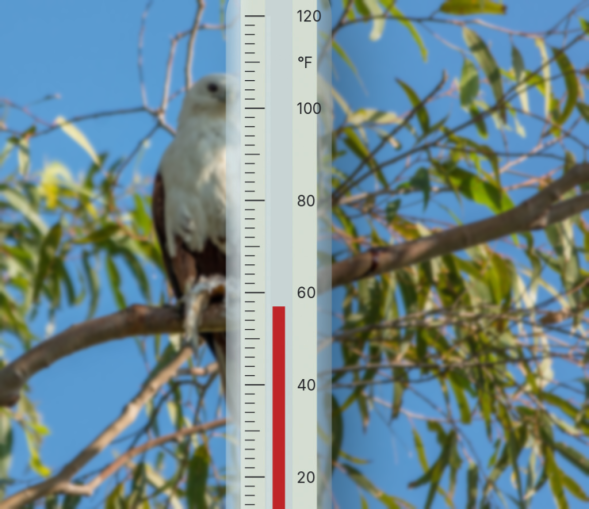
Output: 57 °F
